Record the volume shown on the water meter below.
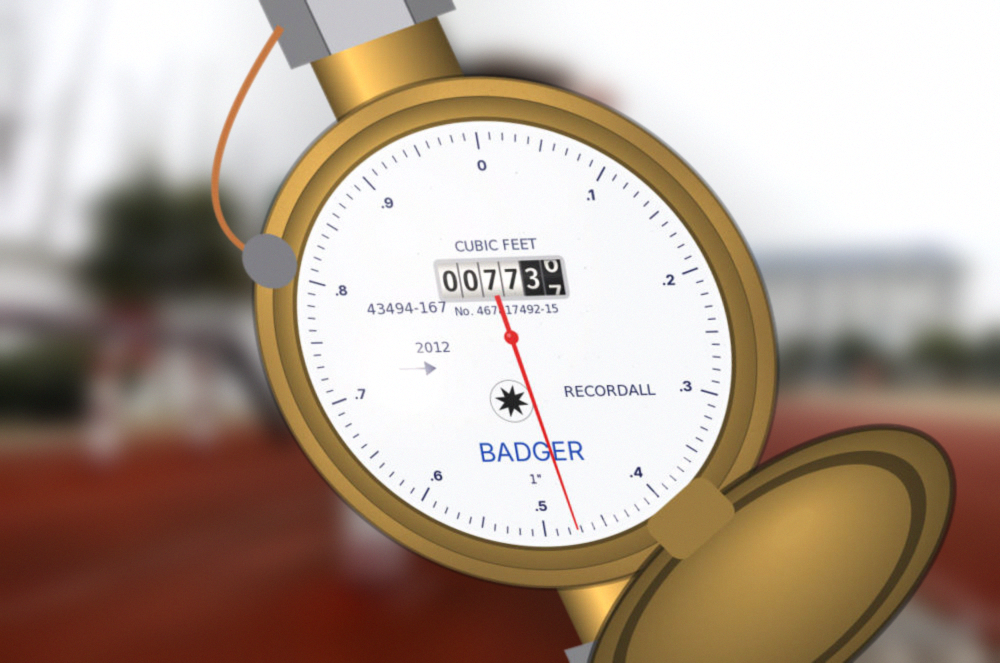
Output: 7736.47 ft³
